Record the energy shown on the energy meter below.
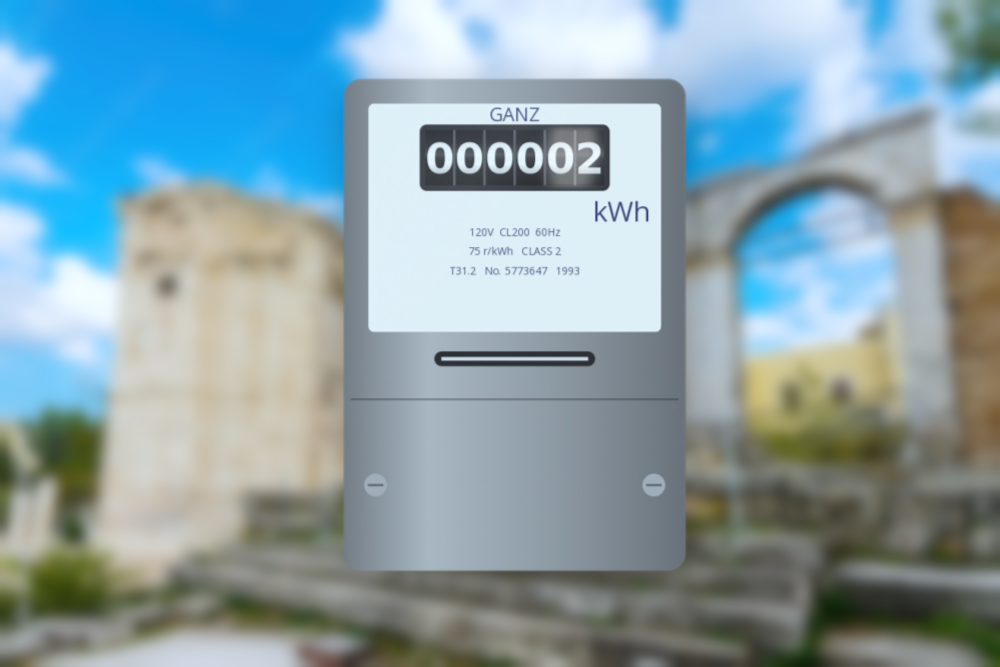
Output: 2 kWh
